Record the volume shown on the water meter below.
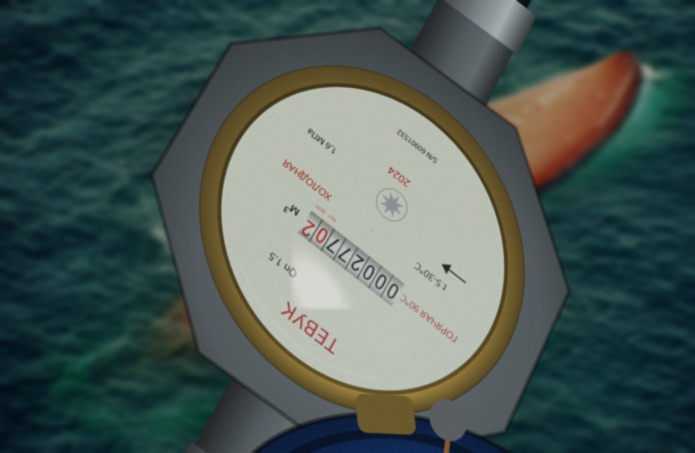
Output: 277.02 m³
